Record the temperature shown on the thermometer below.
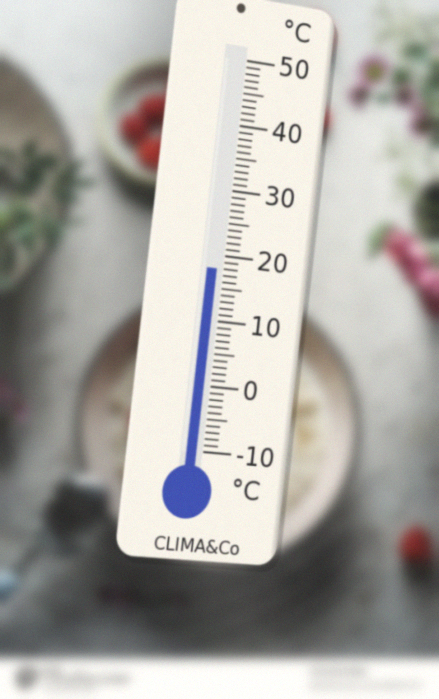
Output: 18 °C
